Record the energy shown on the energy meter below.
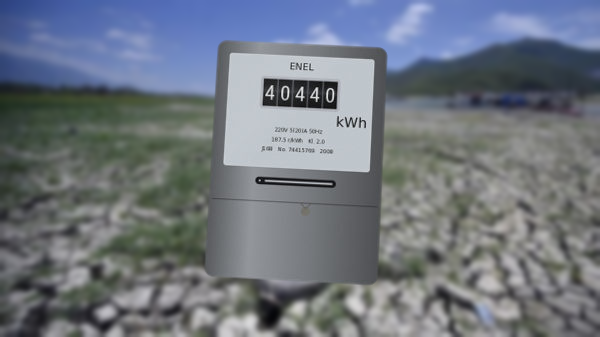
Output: 40440 kWh
